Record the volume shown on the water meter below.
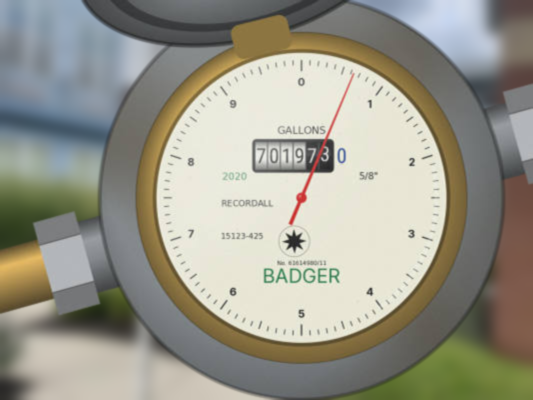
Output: 7019730.6 gal
